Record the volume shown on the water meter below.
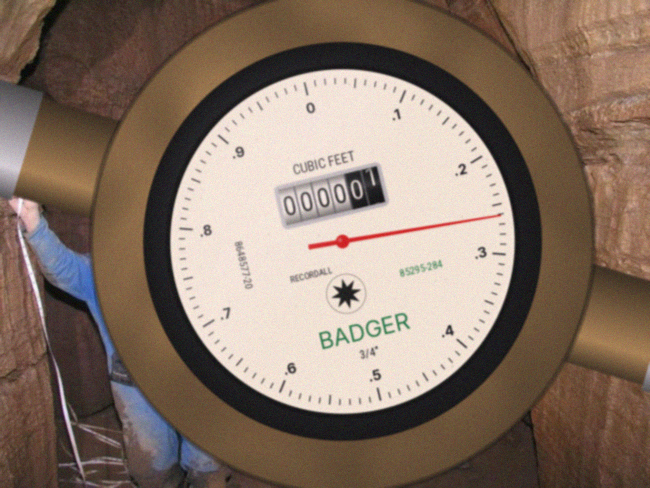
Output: 1.26 ft³
